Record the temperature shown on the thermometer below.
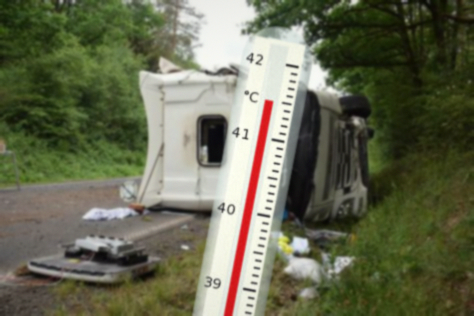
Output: 41.5 °C
